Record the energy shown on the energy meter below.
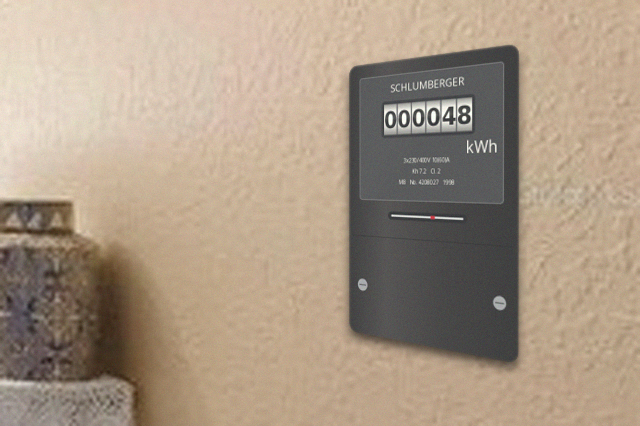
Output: 48 kWh
